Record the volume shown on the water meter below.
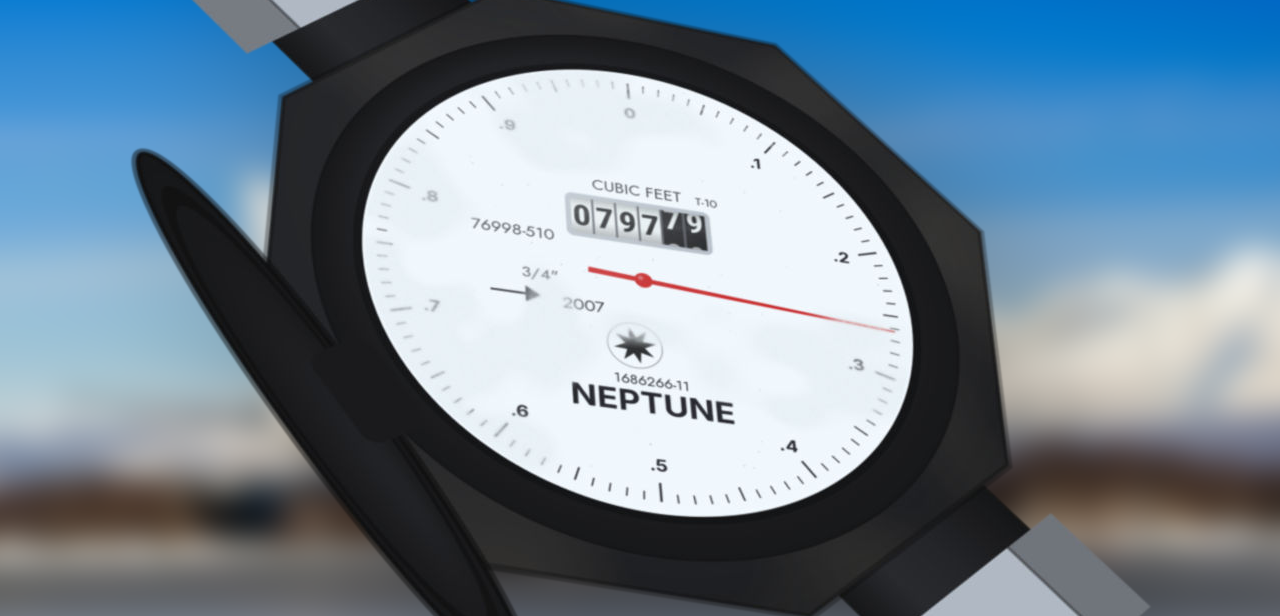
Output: 79779.26 ft³
